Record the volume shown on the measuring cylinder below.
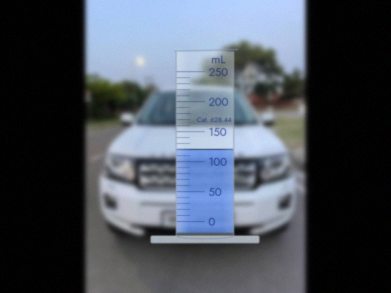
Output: 120 mL
